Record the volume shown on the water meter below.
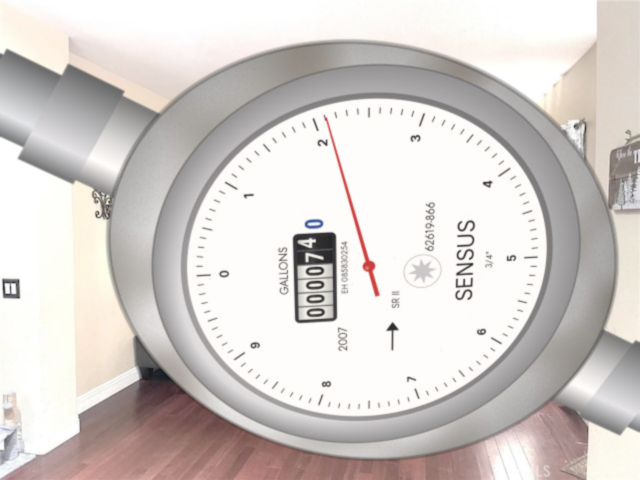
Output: 742.1 gal
